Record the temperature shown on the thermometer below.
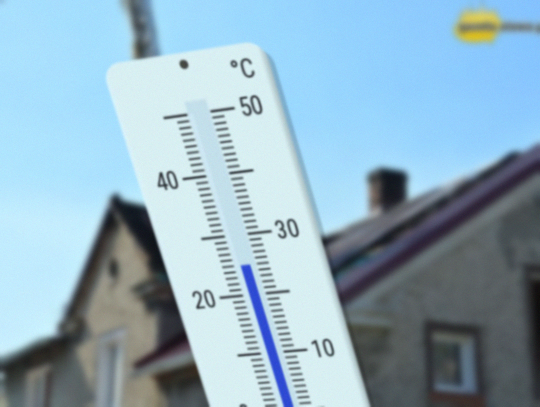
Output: 25 °C
